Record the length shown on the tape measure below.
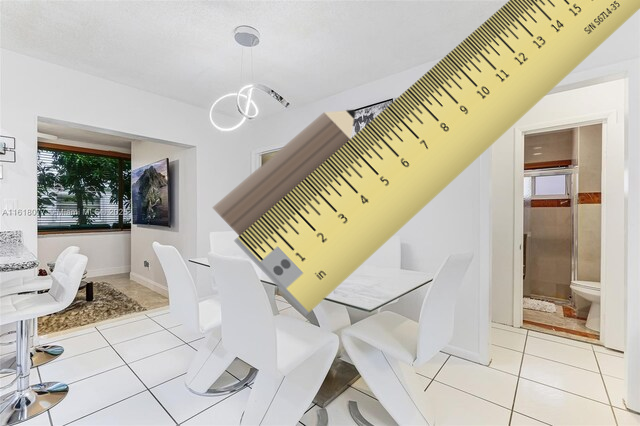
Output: 6 in
